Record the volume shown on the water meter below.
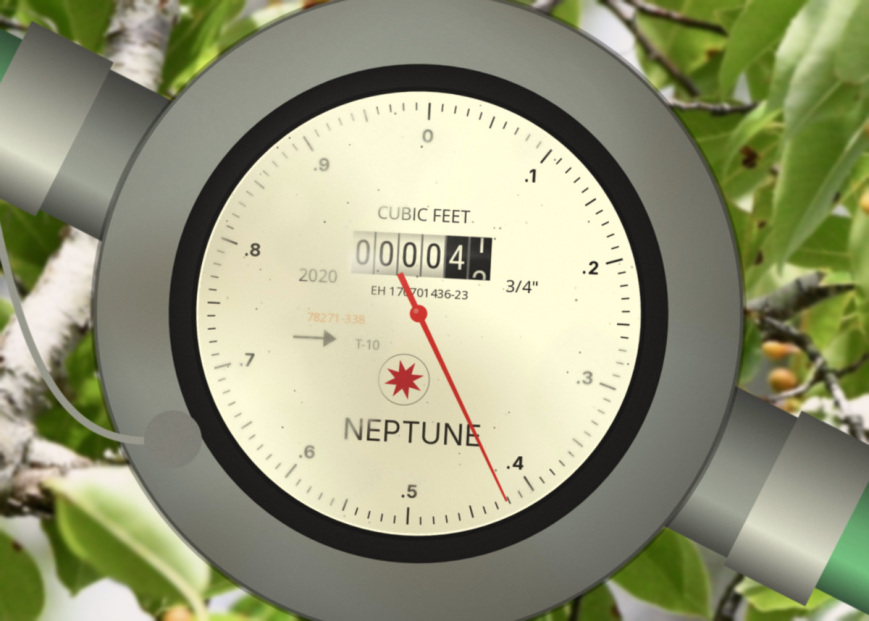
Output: 41.42 ft³
